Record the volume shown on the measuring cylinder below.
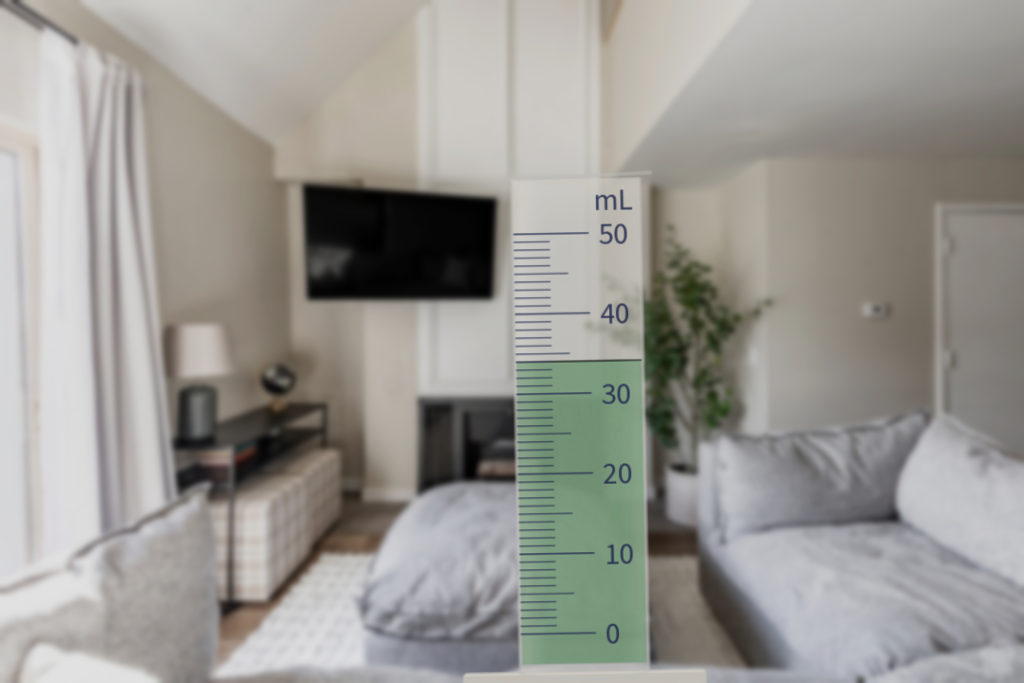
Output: 34 mL
